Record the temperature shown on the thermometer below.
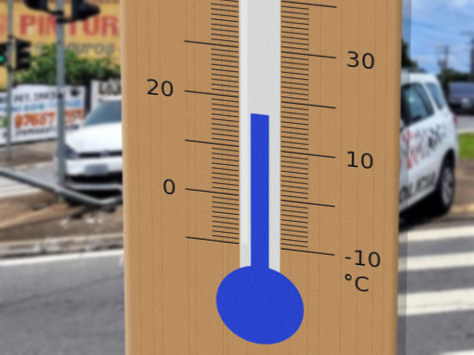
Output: 17 °C
